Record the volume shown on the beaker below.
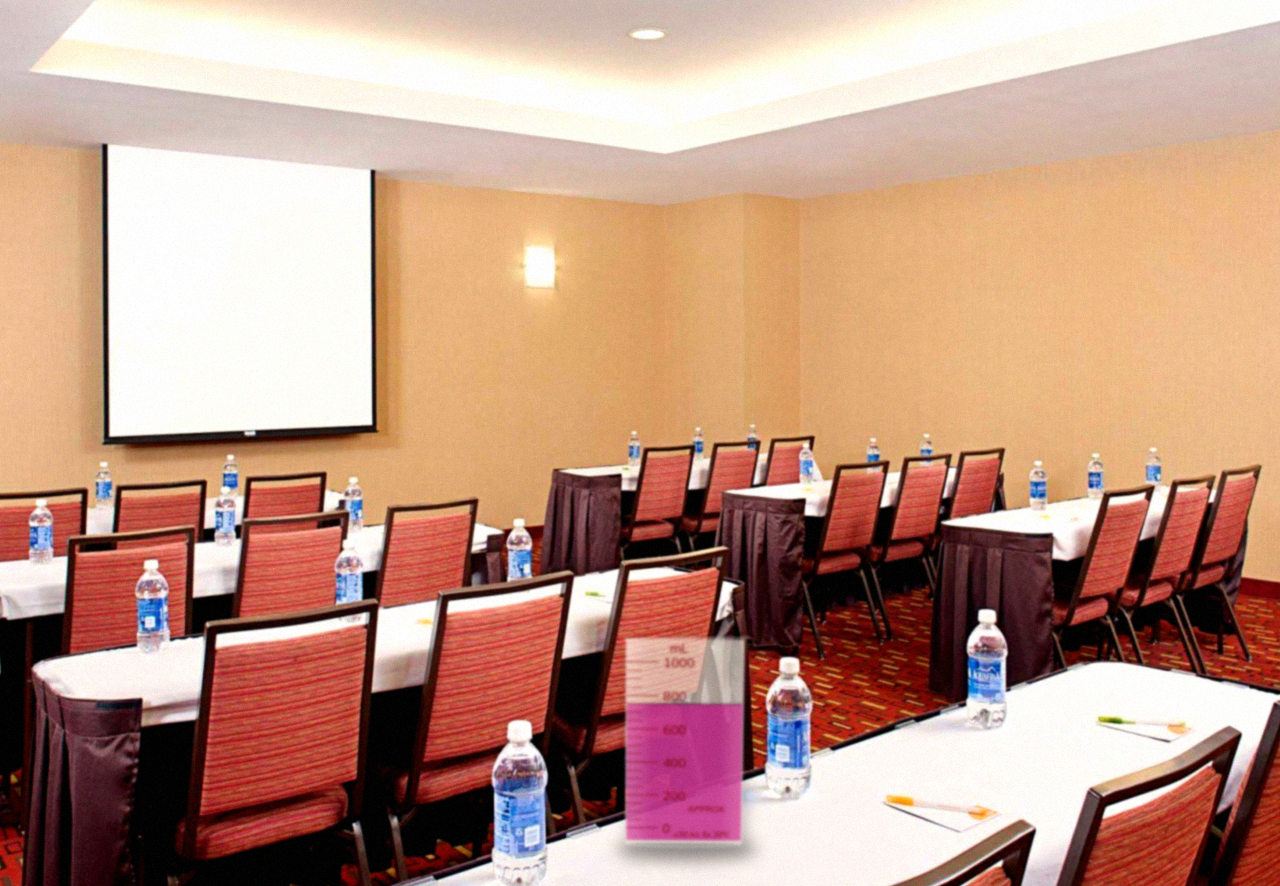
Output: 750 mL
